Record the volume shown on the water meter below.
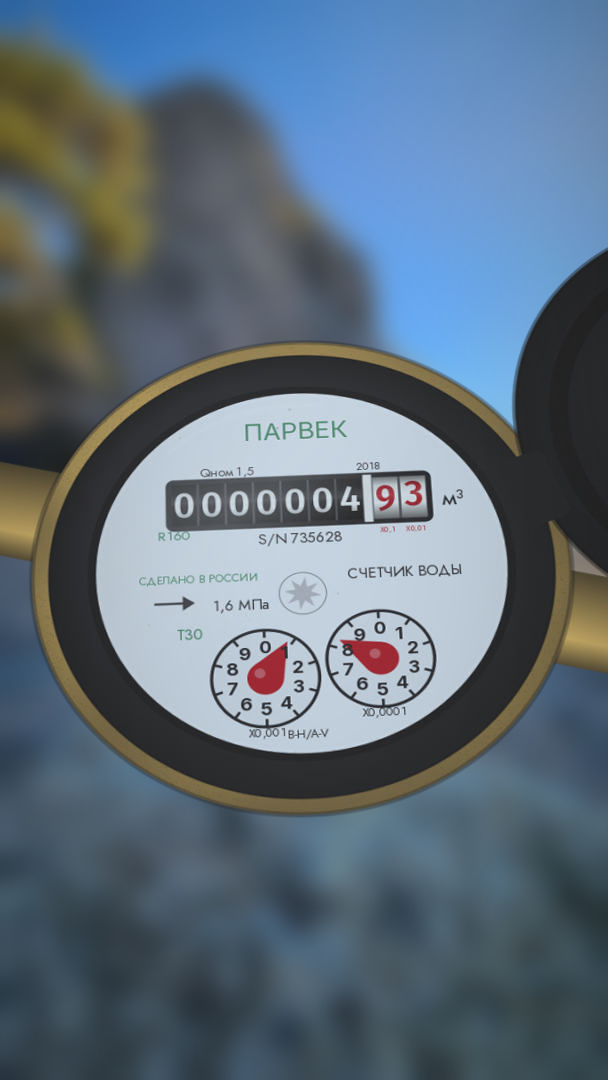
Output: 4.9308 m³
